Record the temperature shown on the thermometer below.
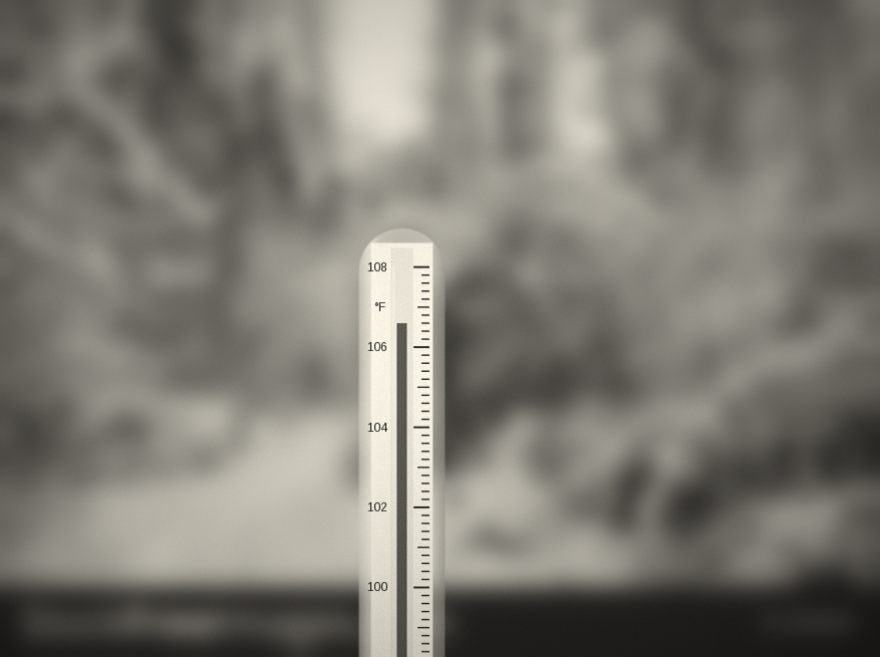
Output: 106.6 °F
